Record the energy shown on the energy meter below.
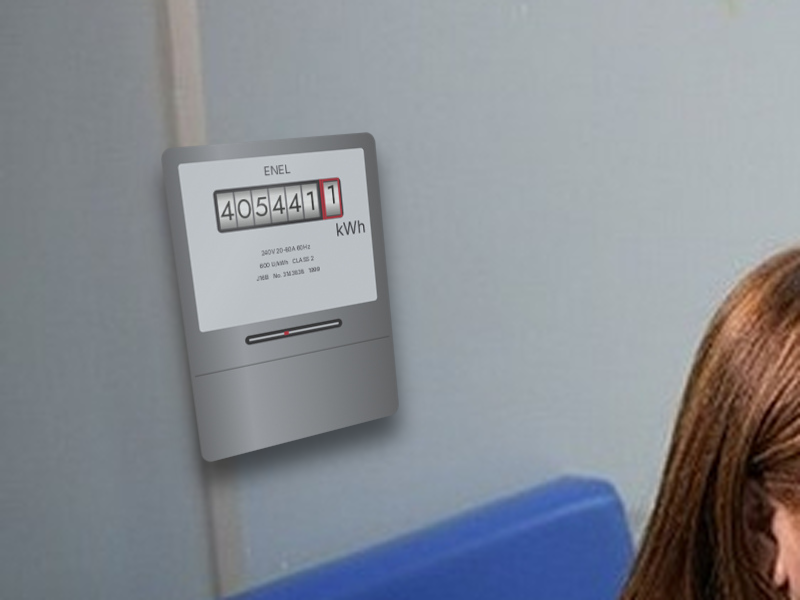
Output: 405441.1 kWh
